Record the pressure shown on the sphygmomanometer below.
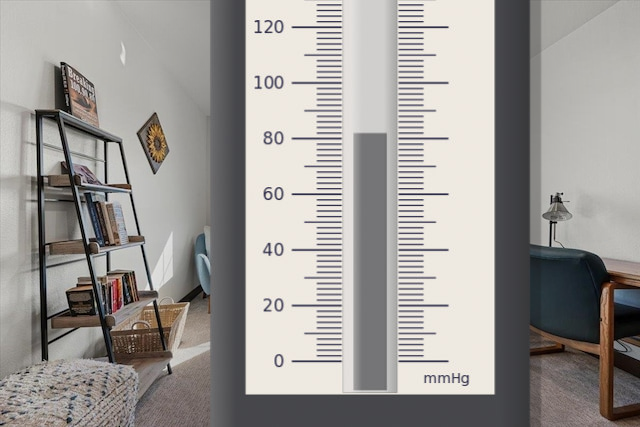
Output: 82 mmHg
